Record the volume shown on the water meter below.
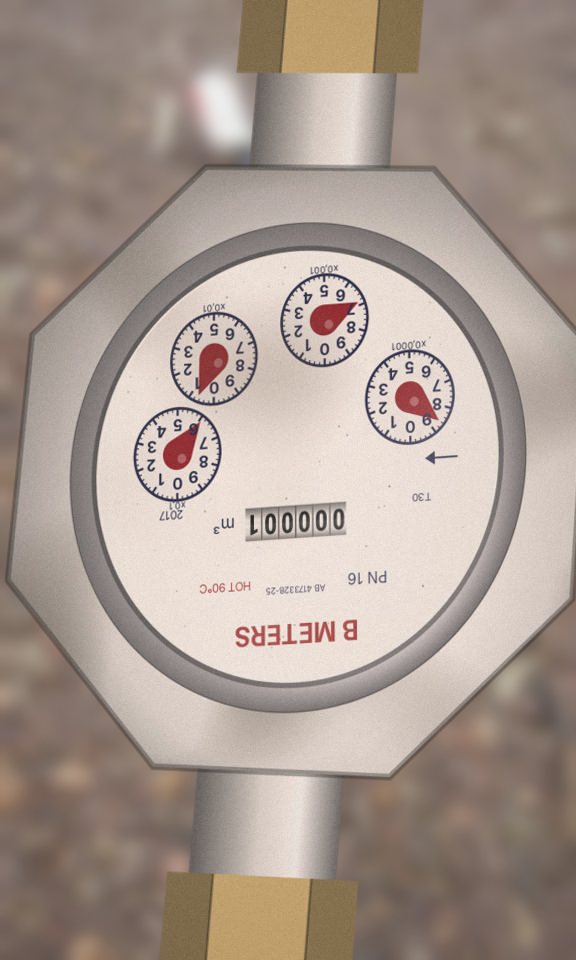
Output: 1.6068 m³
